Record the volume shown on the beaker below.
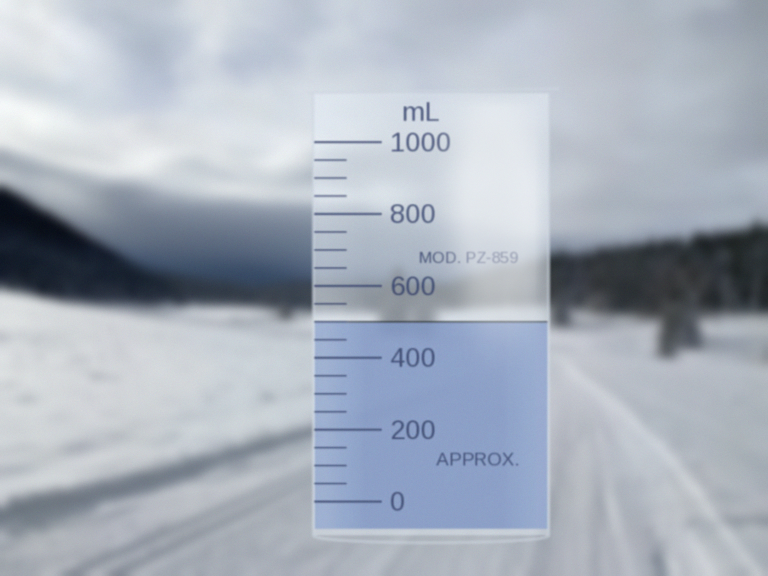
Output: 500 mL
